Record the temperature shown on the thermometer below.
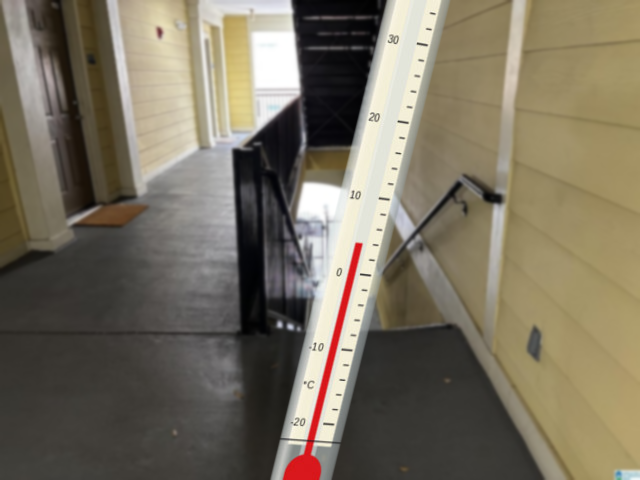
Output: 4 °C
